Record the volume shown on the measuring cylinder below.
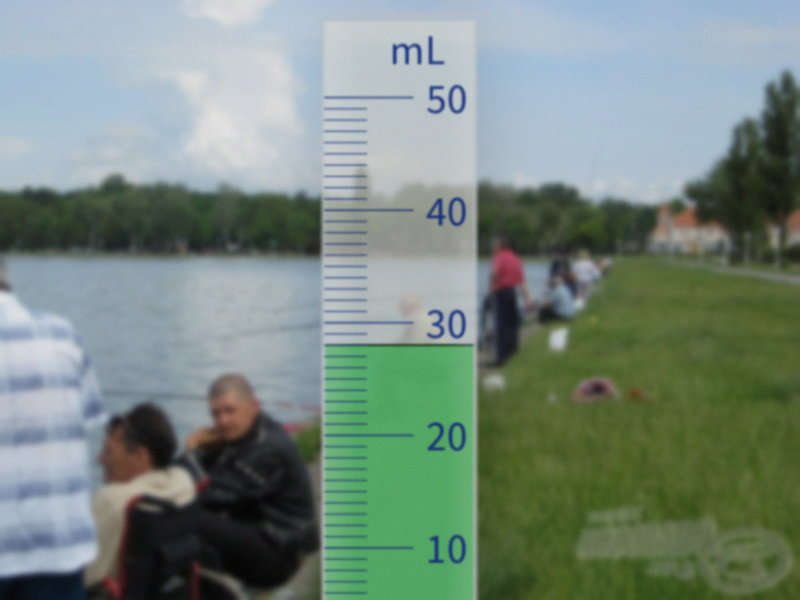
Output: 28 mL
